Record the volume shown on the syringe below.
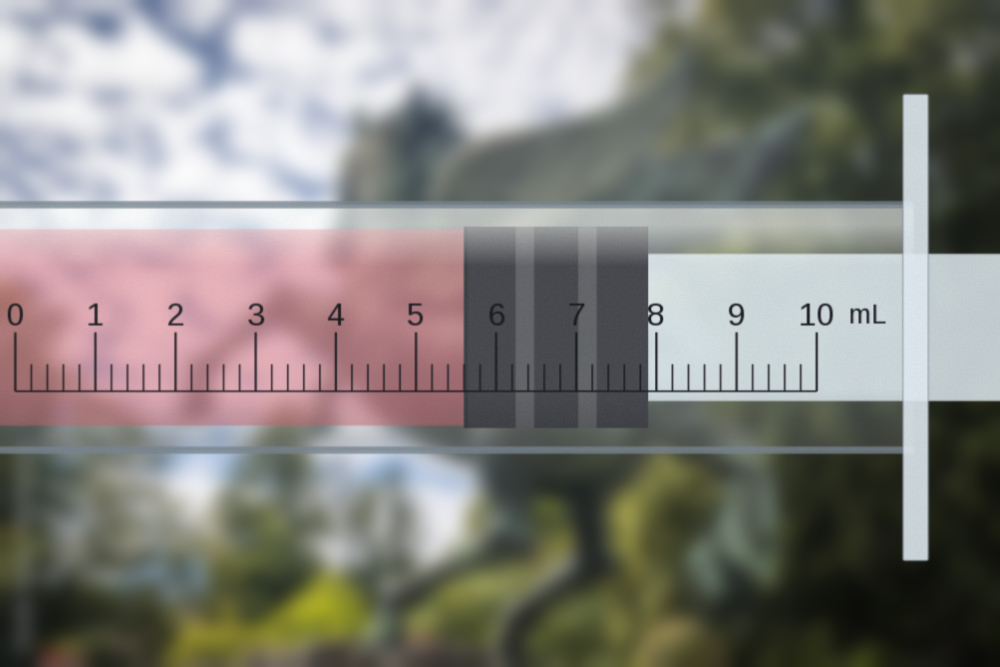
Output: 5.6 mL
